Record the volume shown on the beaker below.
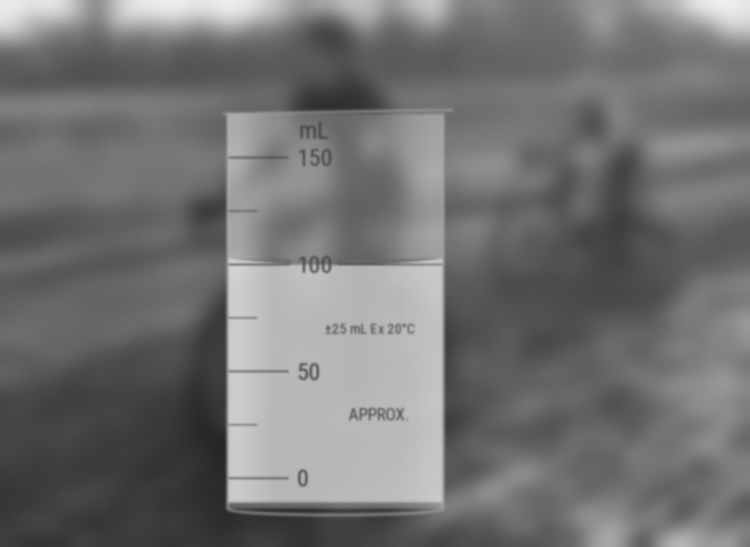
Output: 100 mL
